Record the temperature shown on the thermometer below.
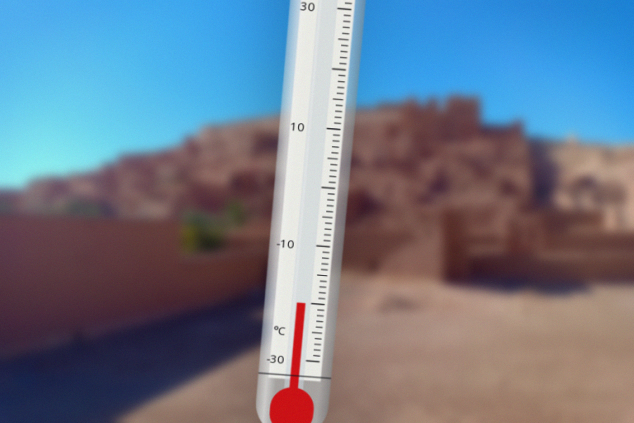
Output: -20 °C
